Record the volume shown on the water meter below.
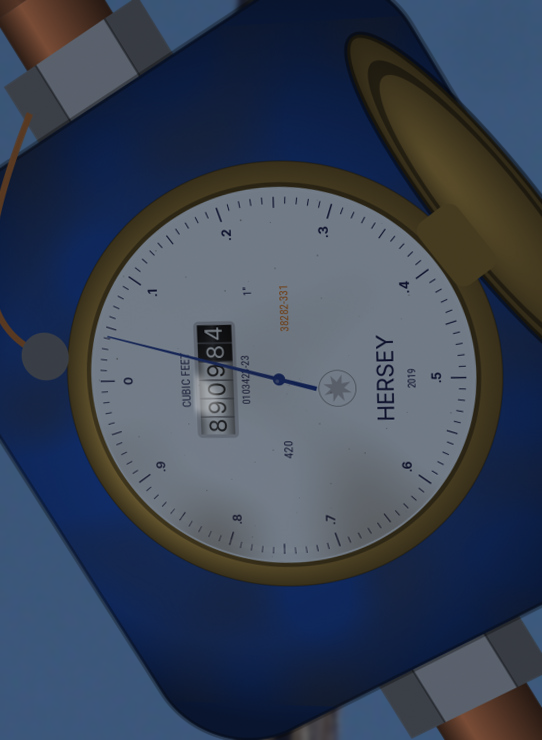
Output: 890984.04 ft³
